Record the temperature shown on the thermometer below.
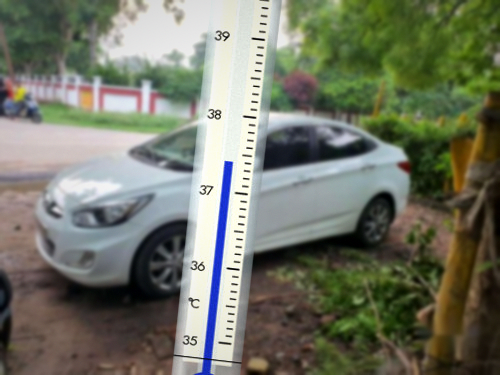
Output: 37.4 °C
